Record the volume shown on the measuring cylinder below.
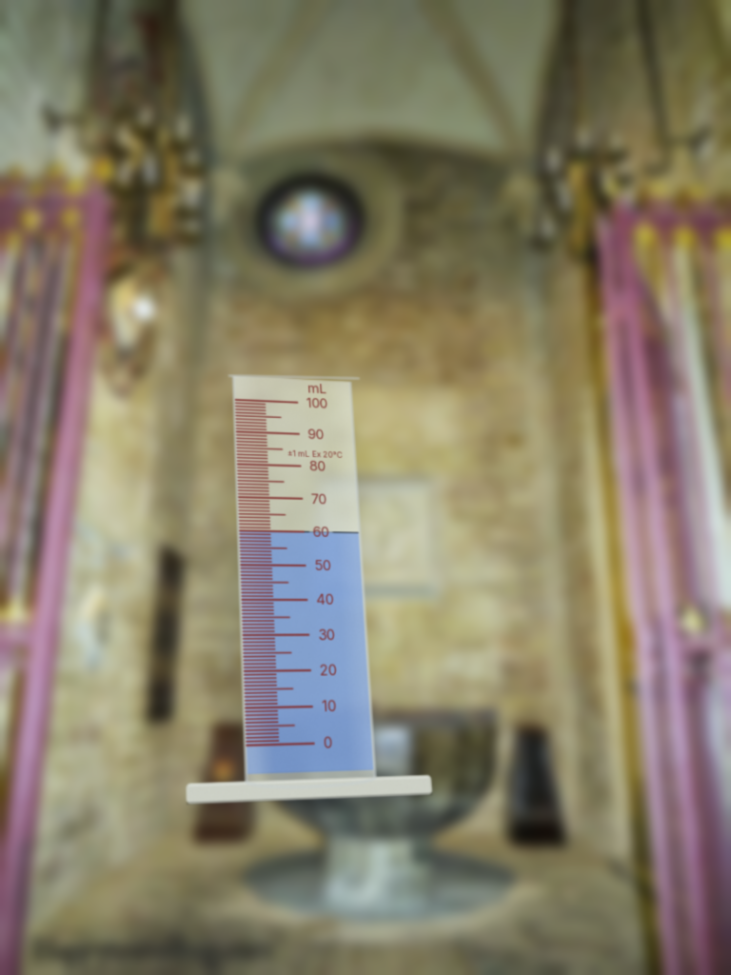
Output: 60 mL
